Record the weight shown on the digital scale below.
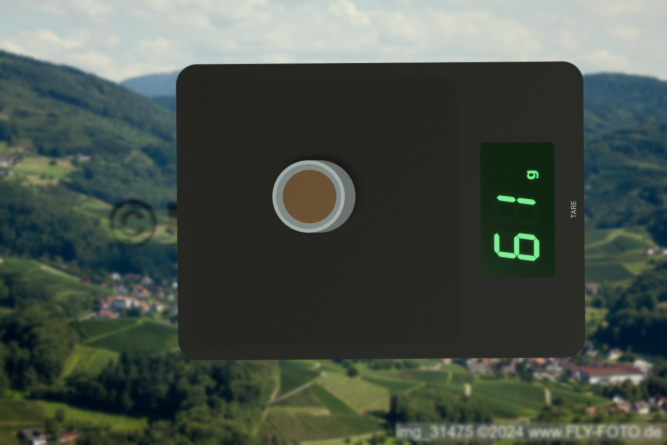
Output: 61 g
